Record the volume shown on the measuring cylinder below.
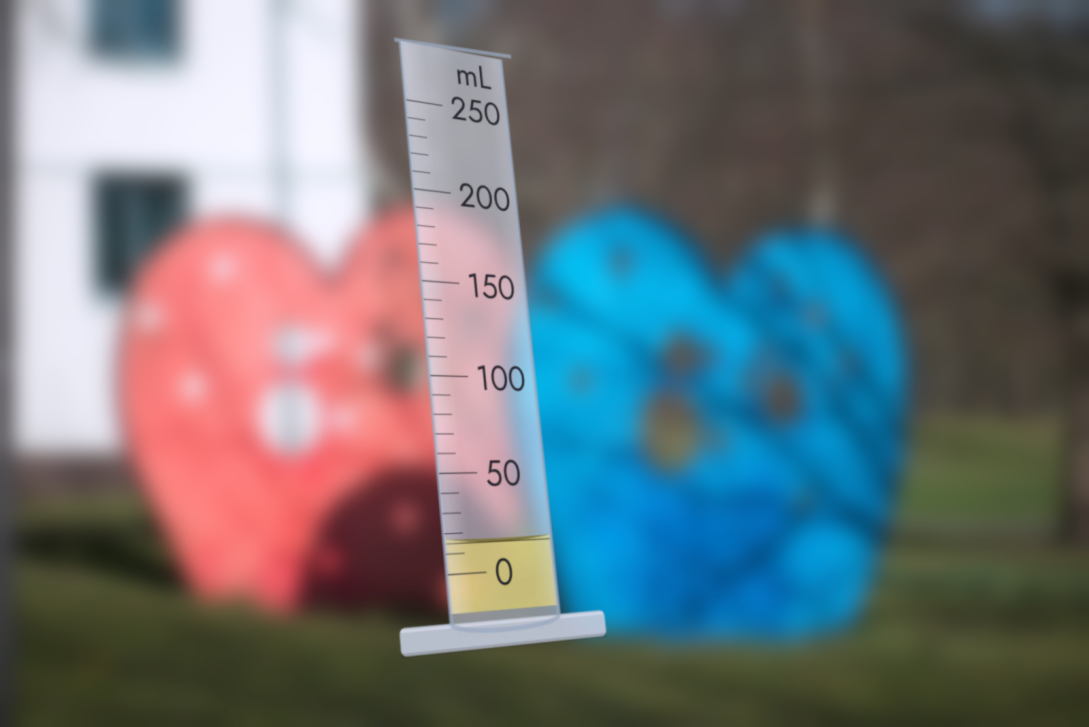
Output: 15 mL
